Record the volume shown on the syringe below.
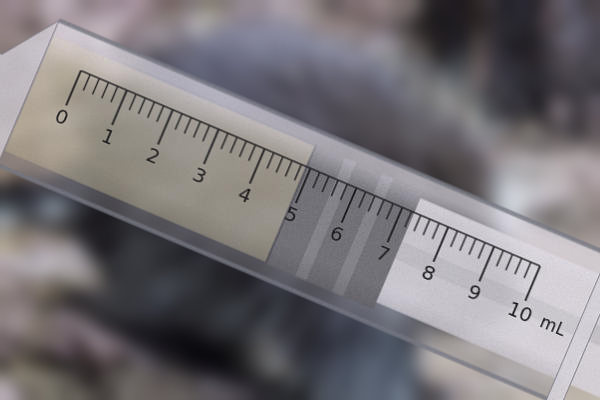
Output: 4.9 mL
